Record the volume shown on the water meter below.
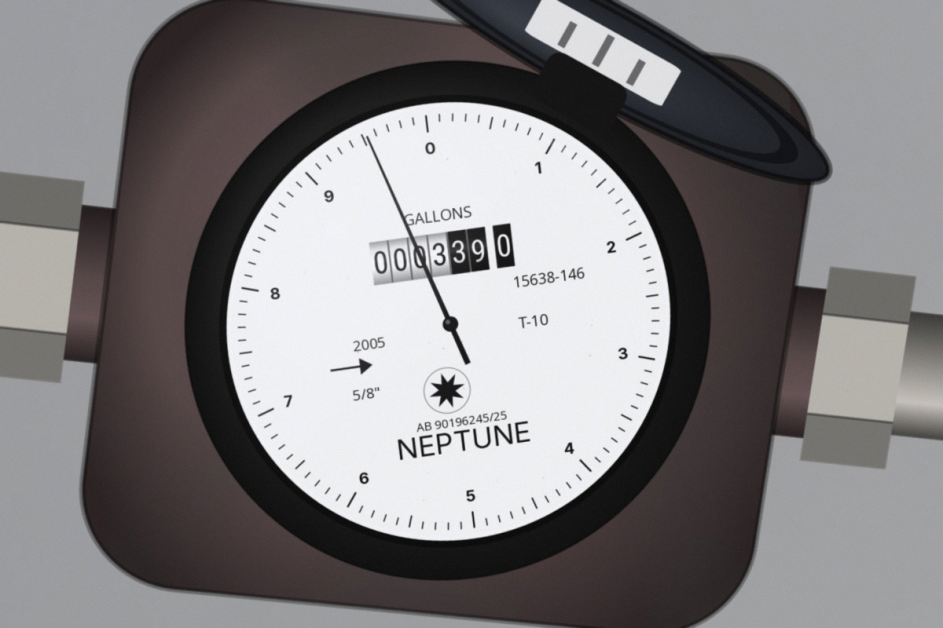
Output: 3389.5 gal
